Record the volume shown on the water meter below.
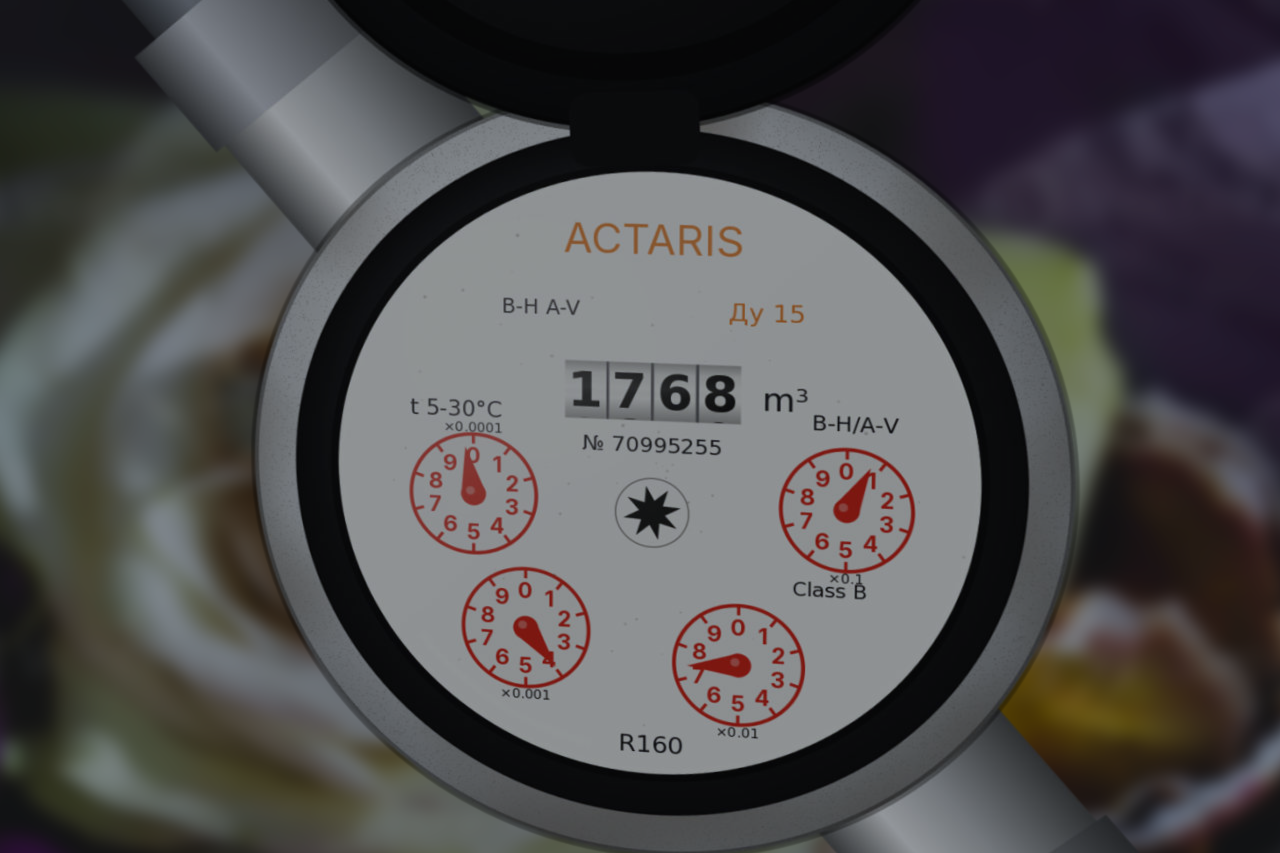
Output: 1768.0739 m³
